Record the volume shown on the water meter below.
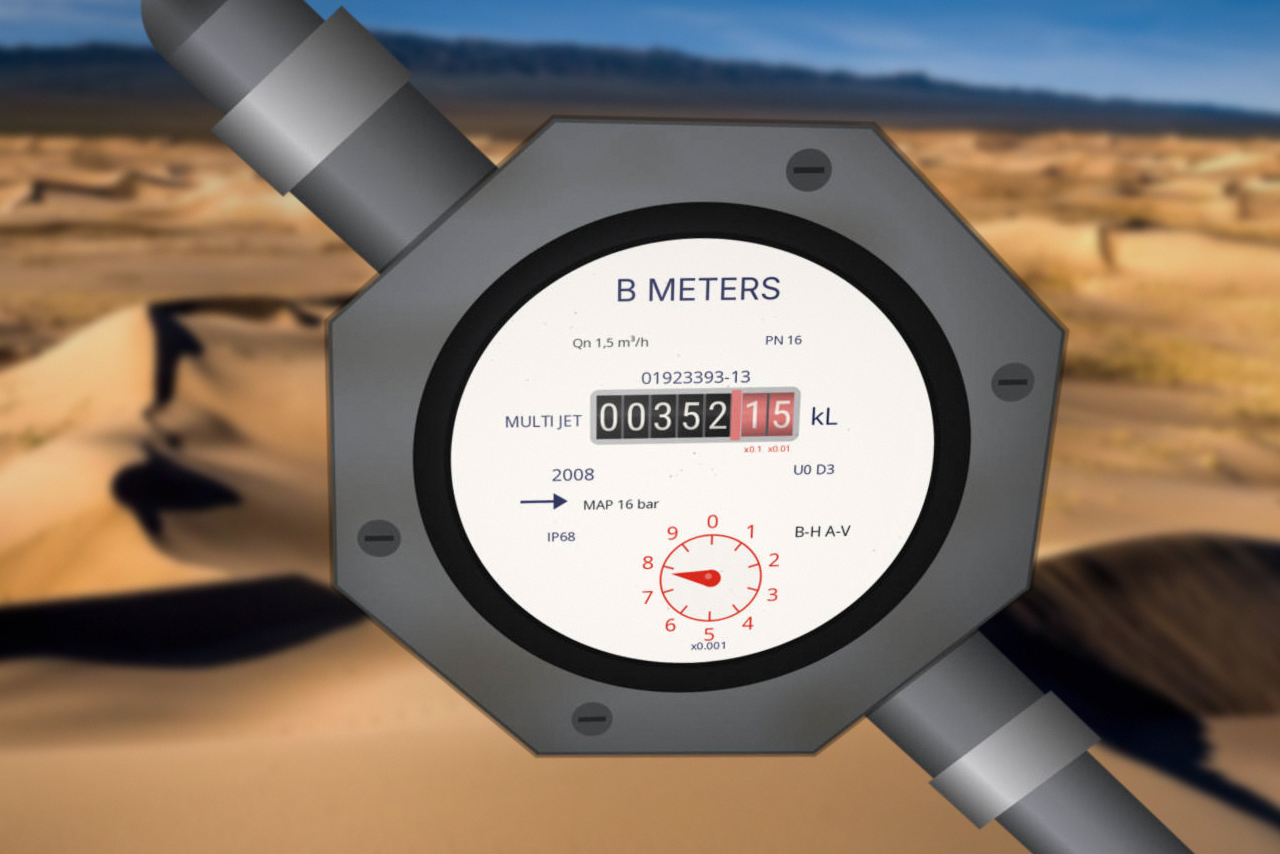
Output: 352.157 kL
